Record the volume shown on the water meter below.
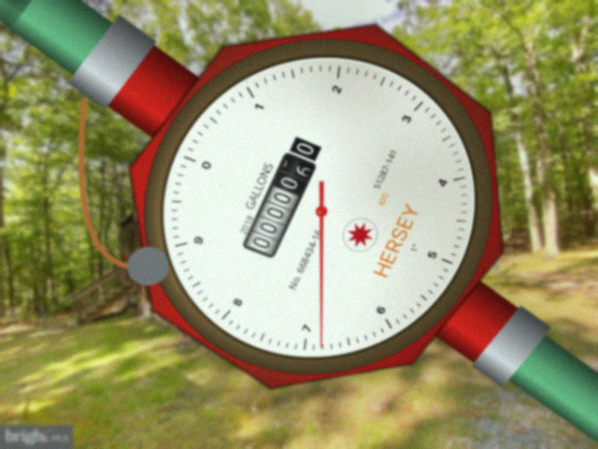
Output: 56.8 gal
